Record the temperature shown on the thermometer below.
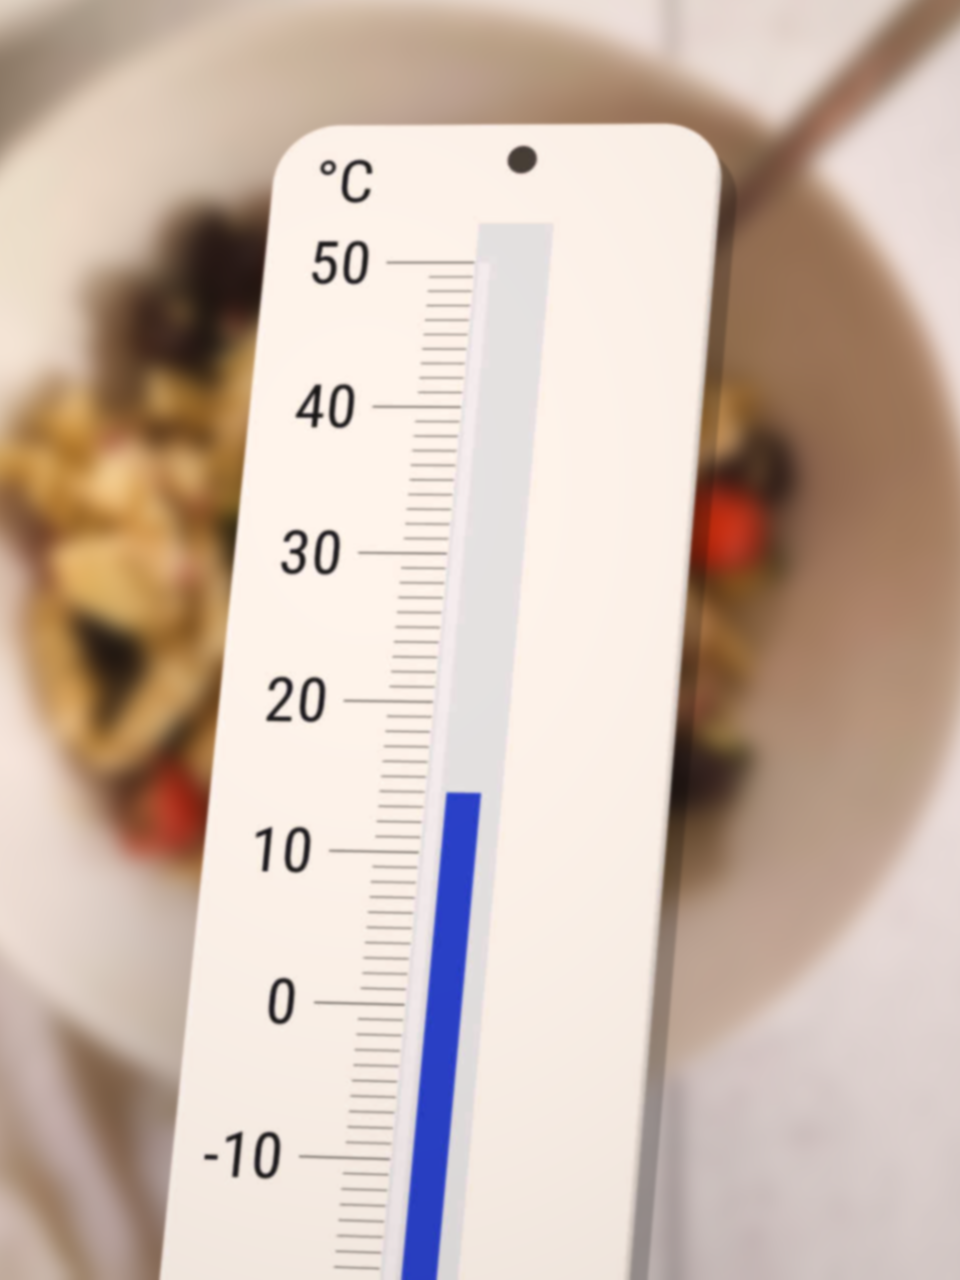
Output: 14 °C
